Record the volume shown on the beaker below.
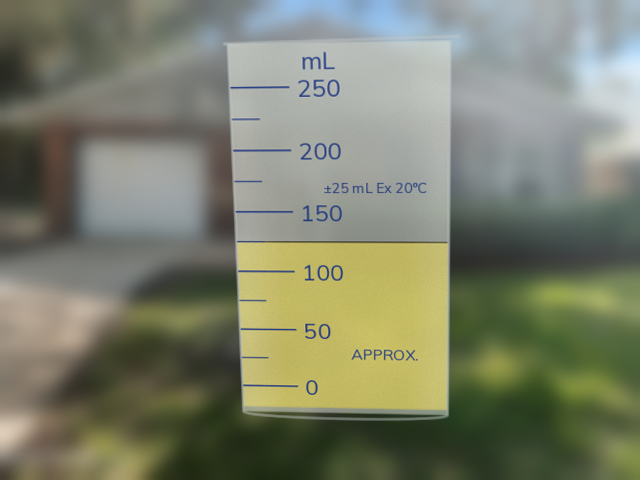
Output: 125 mL
